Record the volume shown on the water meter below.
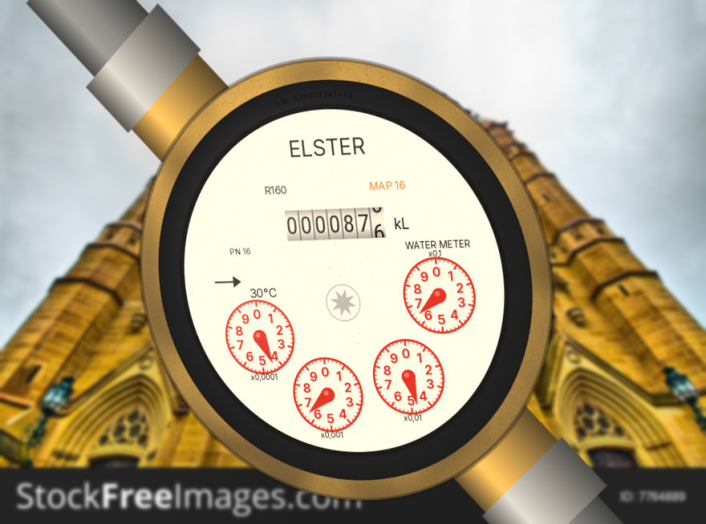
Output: 875.6464 kL
